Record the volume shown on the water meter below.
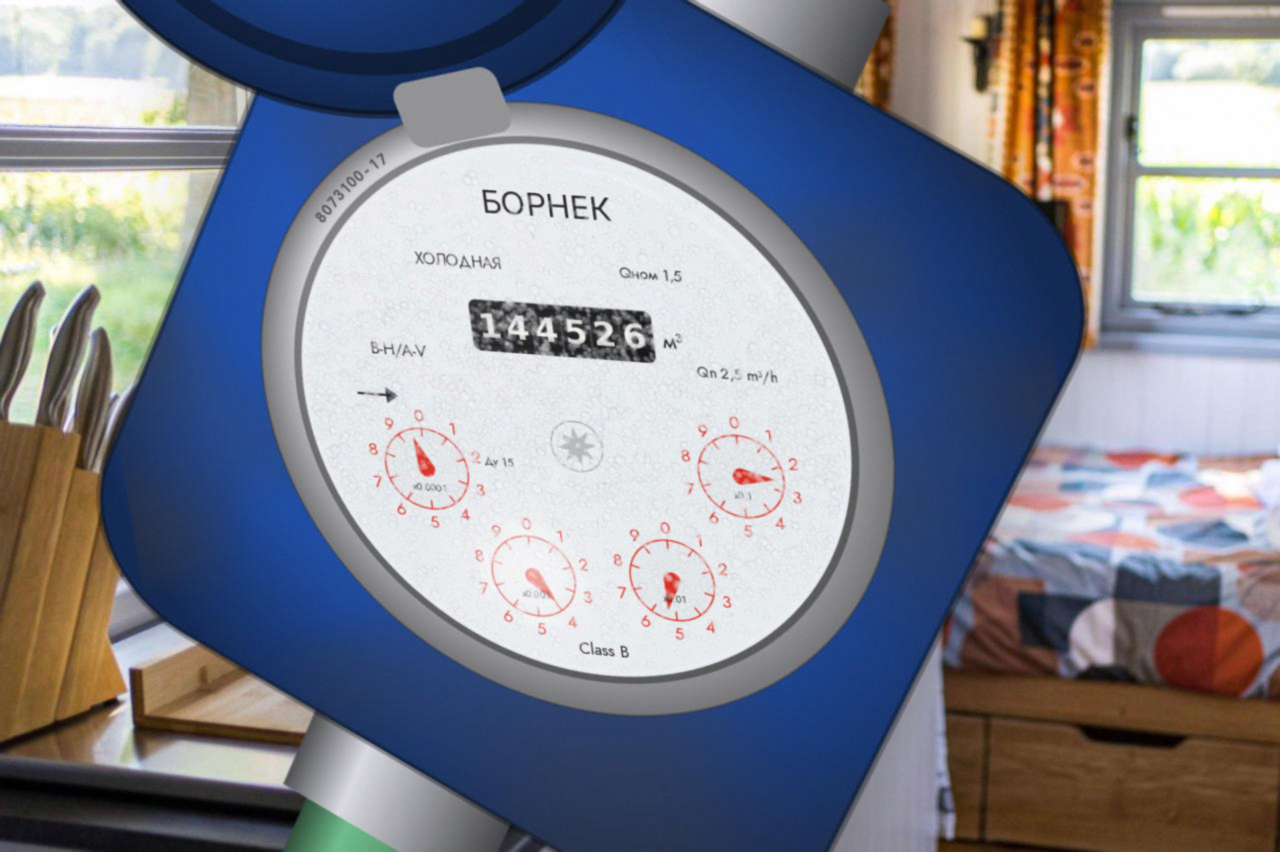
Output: 144526.2539 m³
